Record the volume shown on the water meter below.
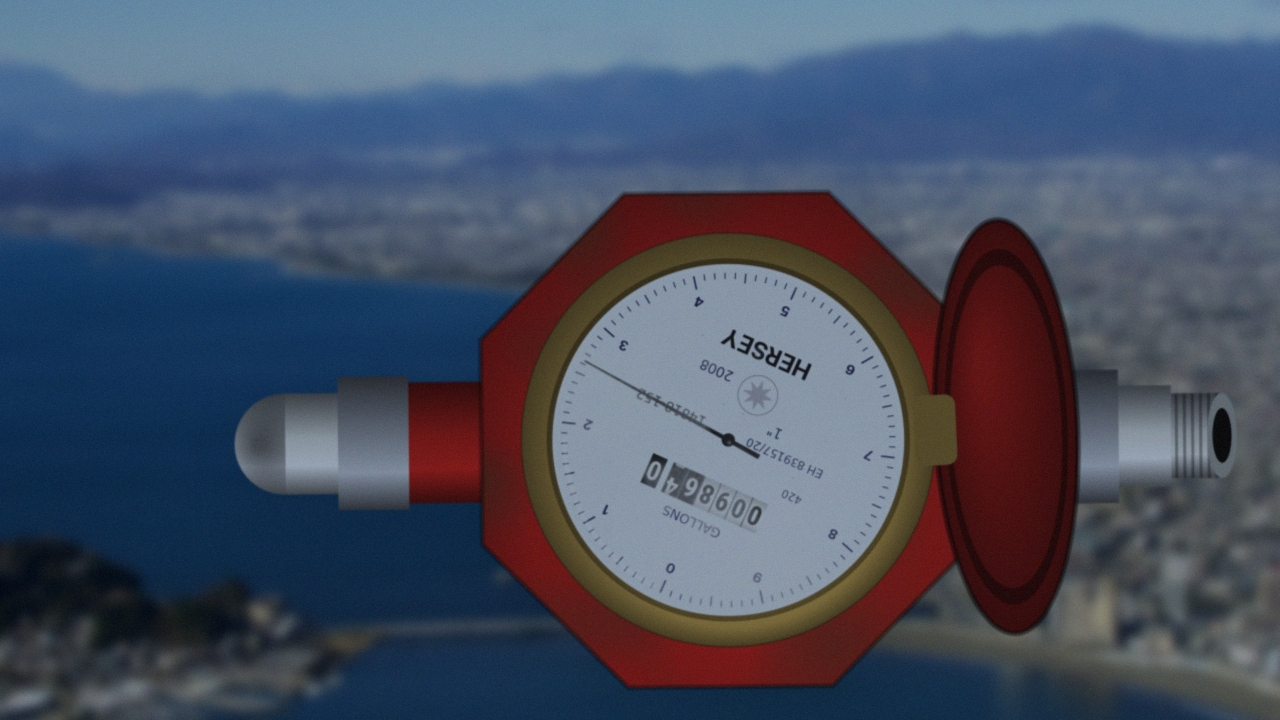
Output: 98642.6 gal
